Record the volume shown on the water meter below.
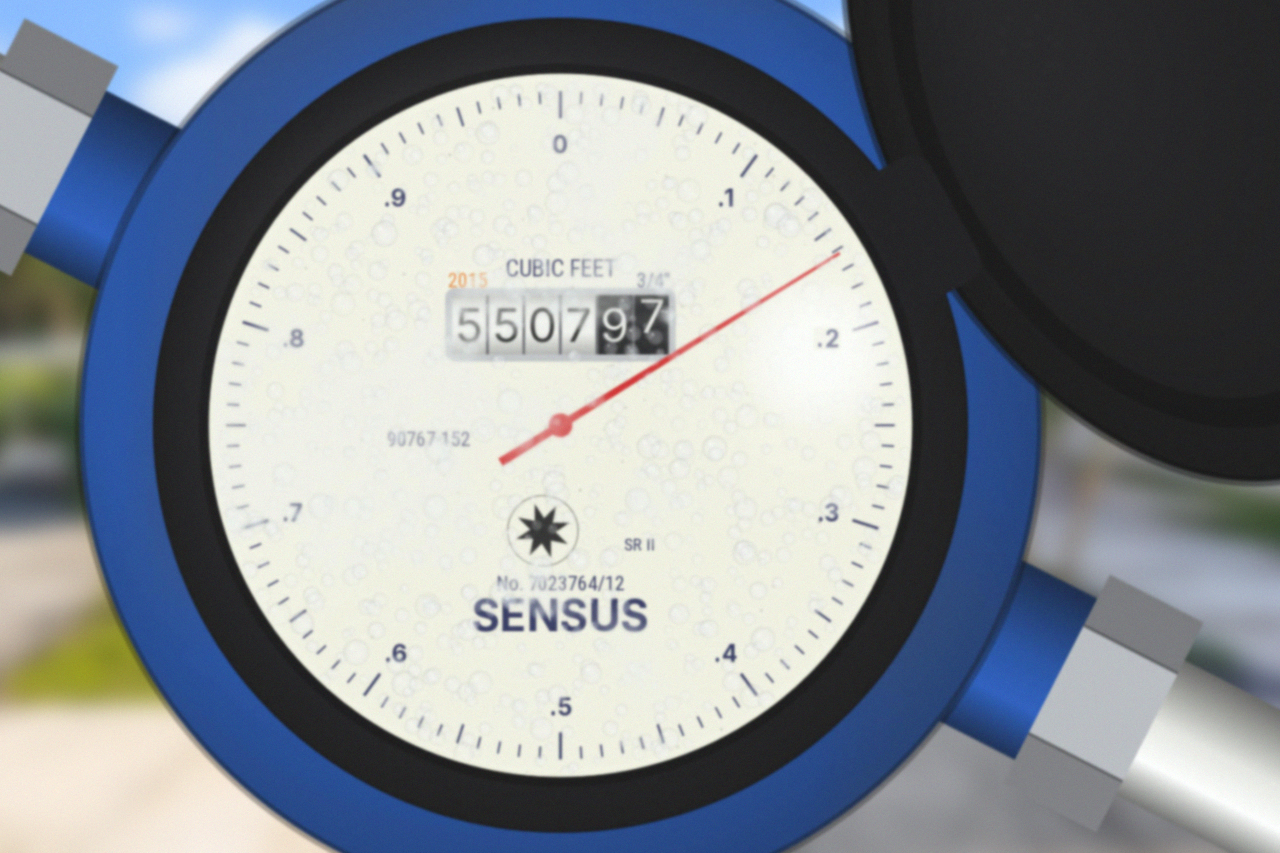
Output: 550797.16 ft³
